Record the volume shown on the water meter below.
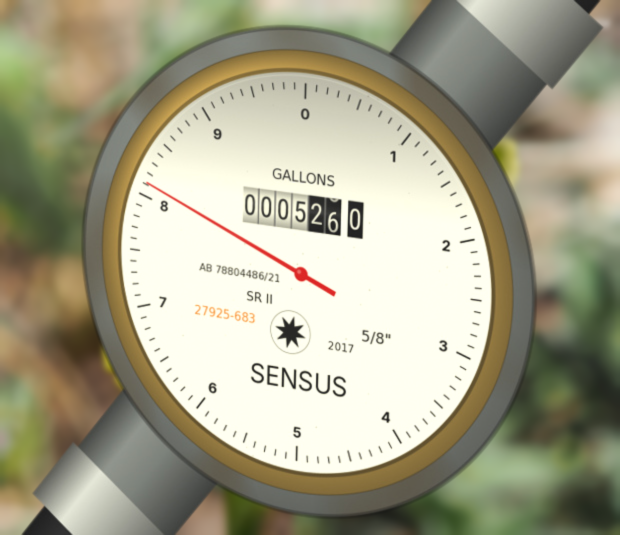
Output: 5258.1 gal
